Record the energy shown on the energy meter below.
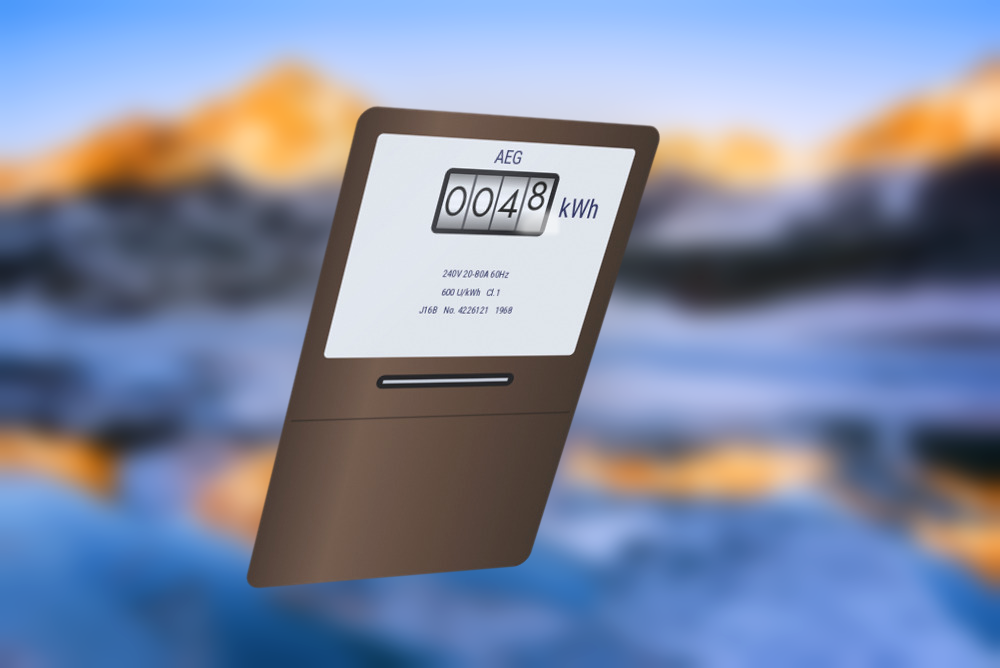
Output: 48 kWh
